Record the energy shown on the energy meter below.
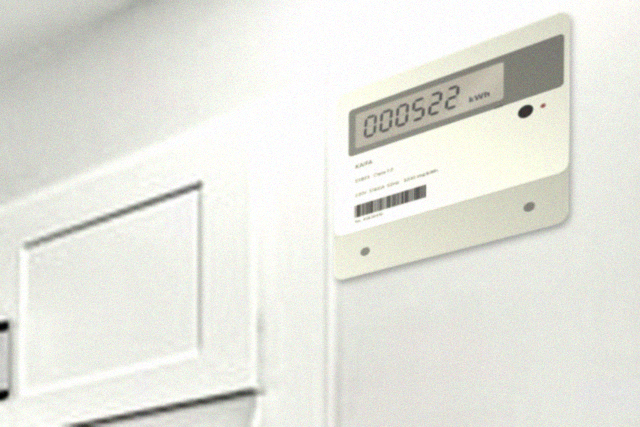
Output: 522 kWh
